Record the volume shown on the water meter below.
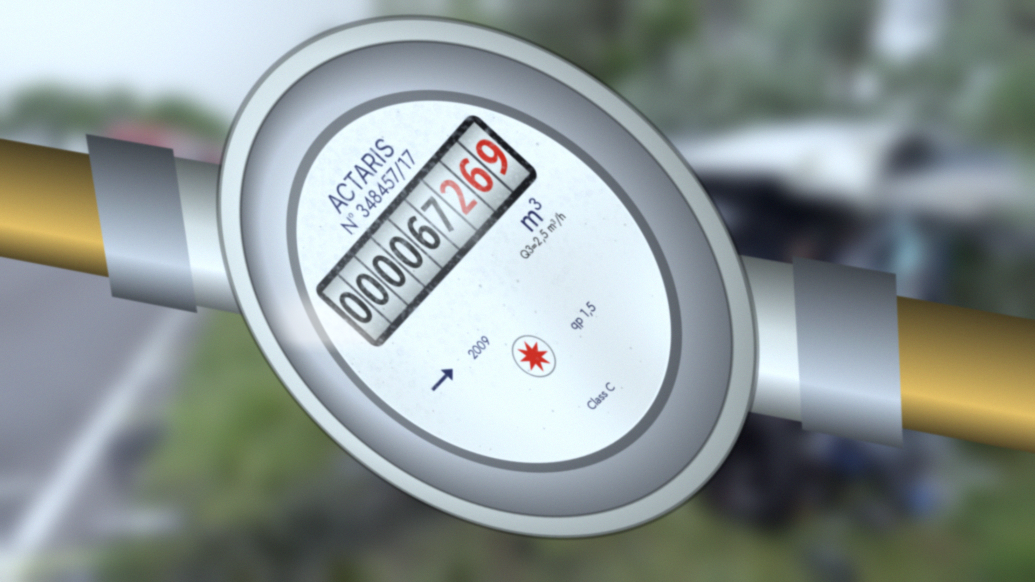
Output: 67.269 m³
